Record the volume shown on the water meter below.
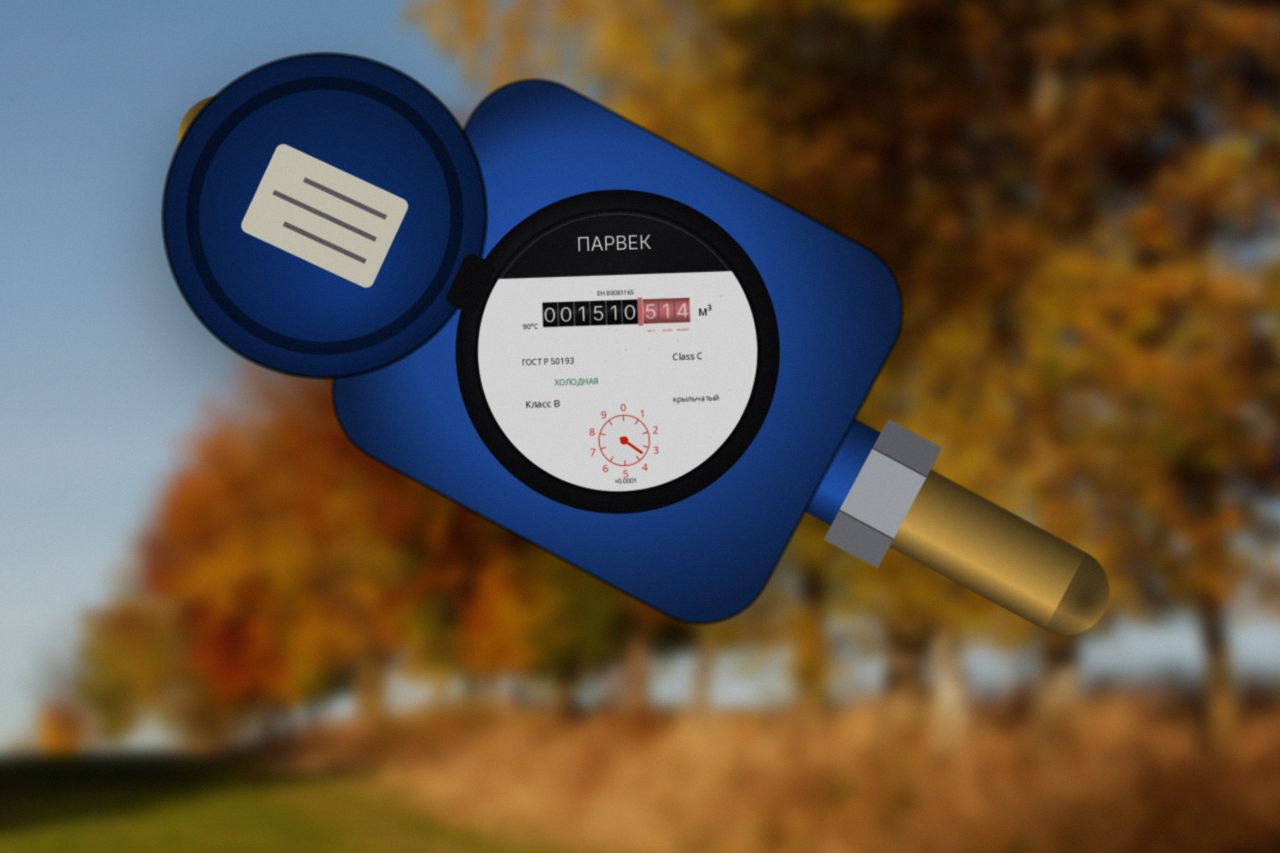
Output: 1510.5143 m³
